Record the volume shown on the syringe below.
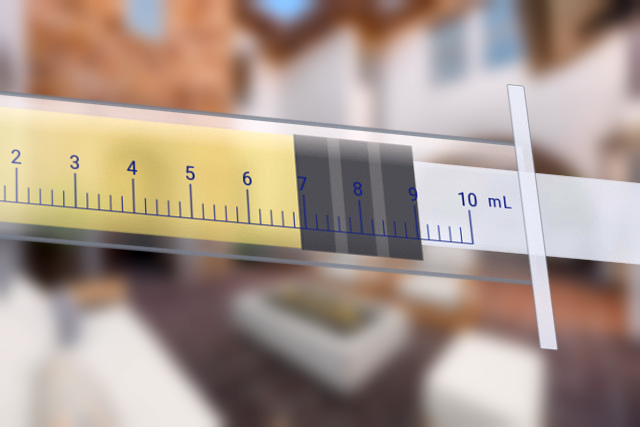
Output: 6.9 mL
